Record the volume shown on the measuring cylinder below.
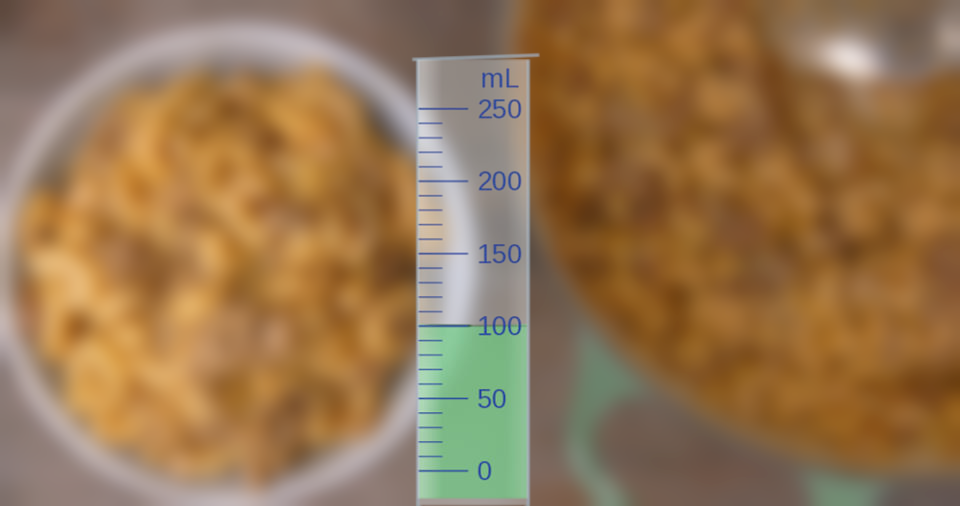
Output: 100 mL
